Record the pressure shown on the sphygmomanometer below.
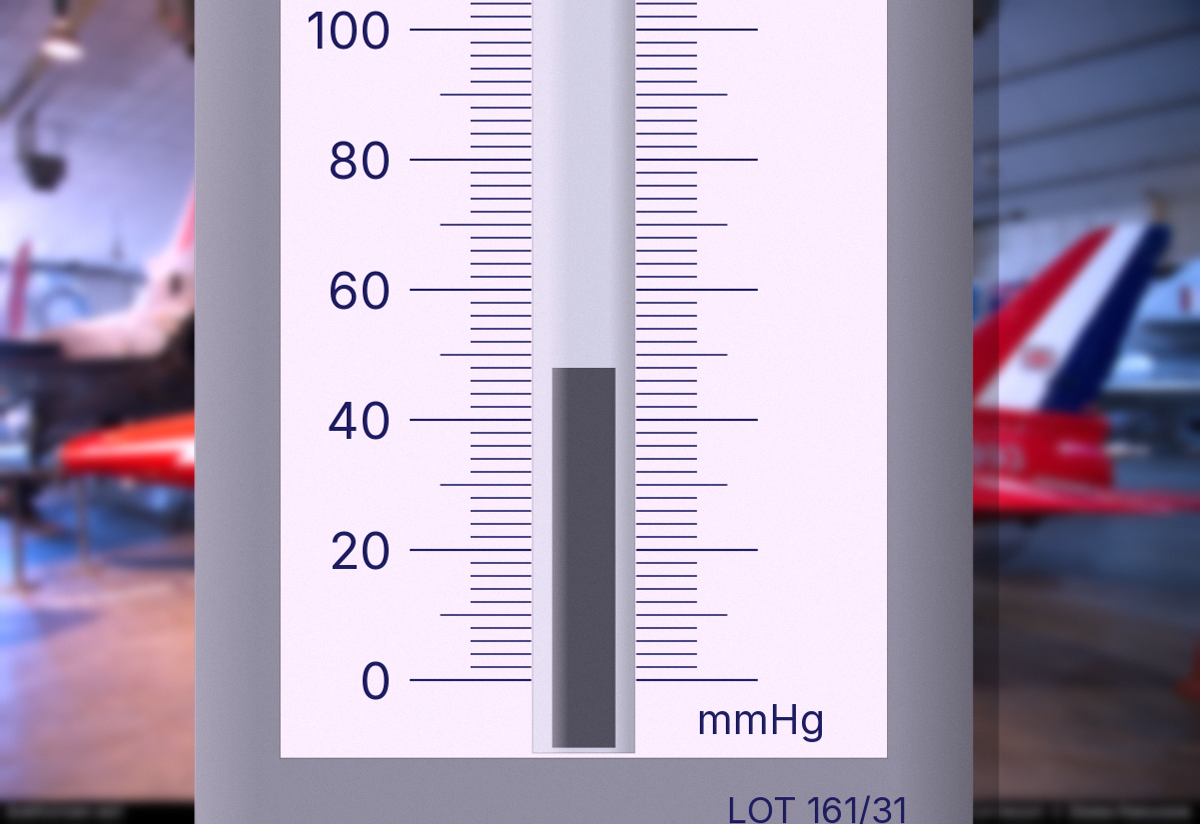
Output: 48 mmHg
